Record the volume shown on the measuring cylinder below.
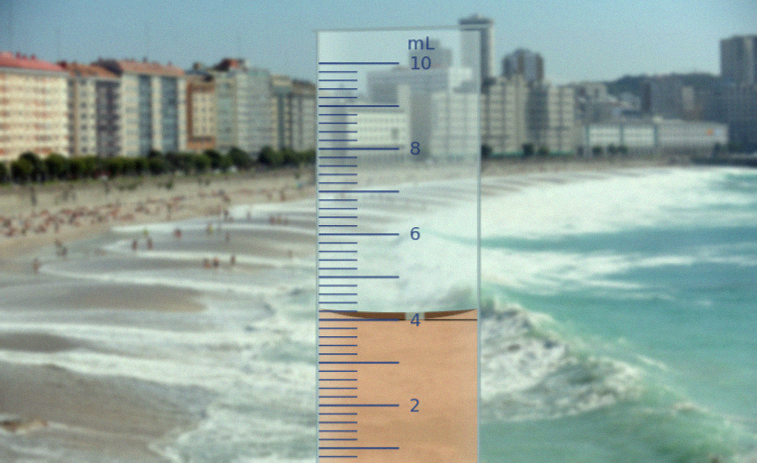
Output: 4 mL
